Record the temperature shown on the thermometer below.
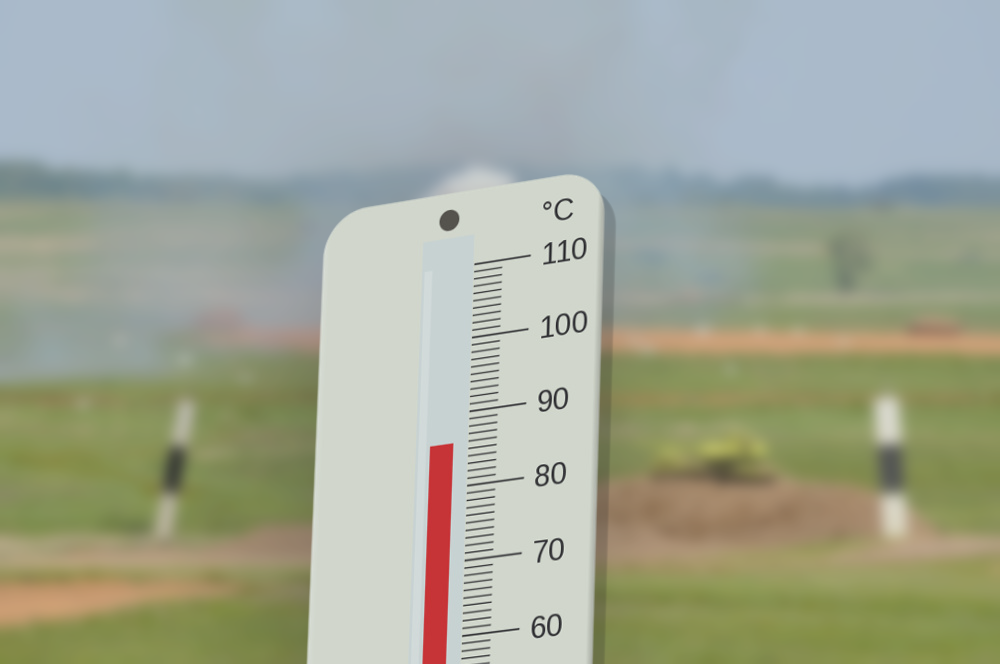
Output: 86 °C
